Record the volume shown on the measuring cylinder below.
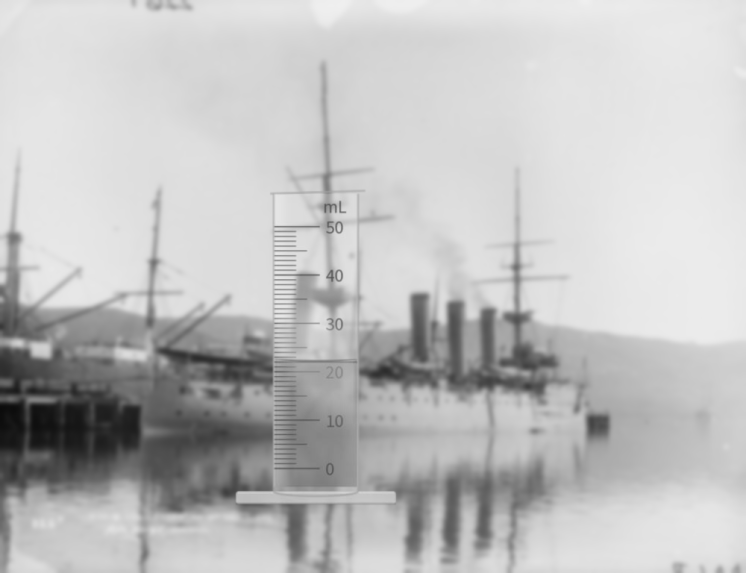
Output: 22 mL
